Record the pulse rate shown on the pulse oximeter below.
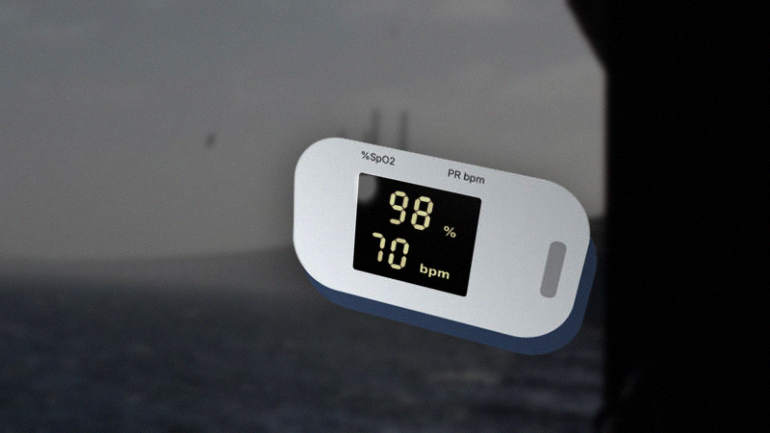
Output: 70 bpm
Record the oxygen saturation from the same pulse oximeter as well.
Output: 98 %
